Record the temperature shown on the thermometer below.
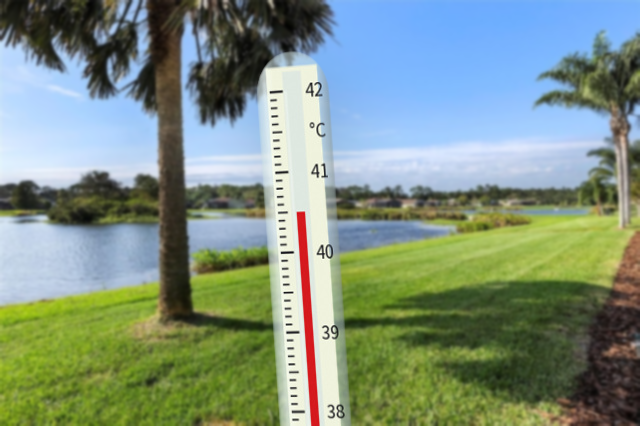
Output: 40.5 °C
